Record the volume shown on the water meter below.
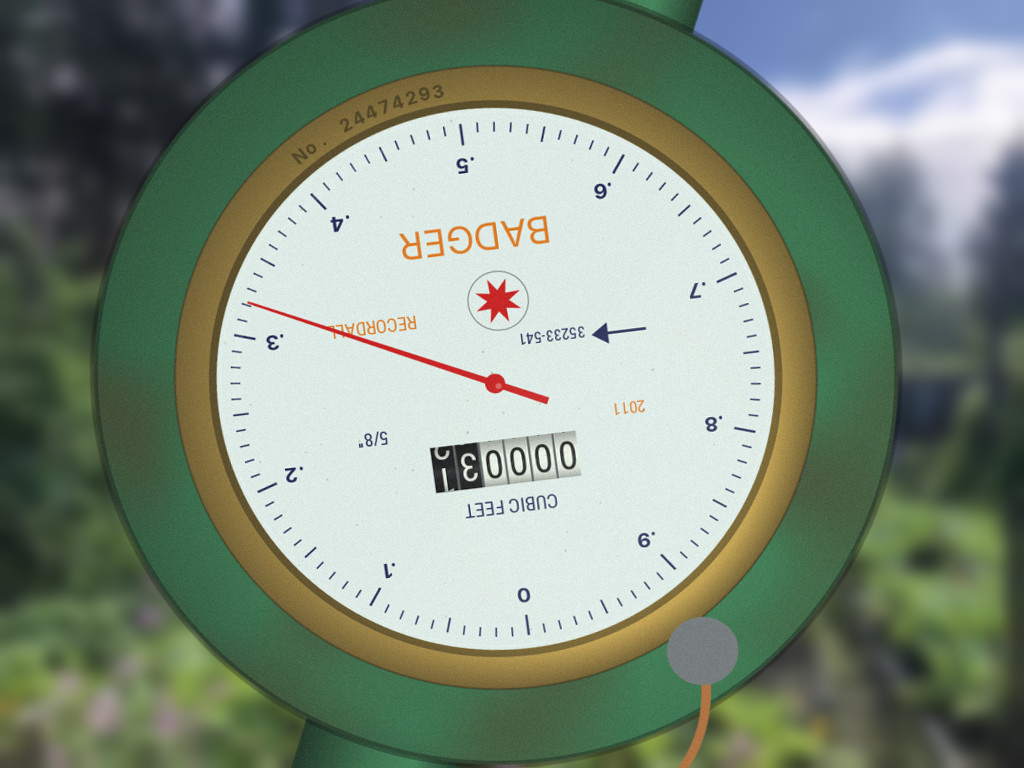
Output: 31.32 ft³
